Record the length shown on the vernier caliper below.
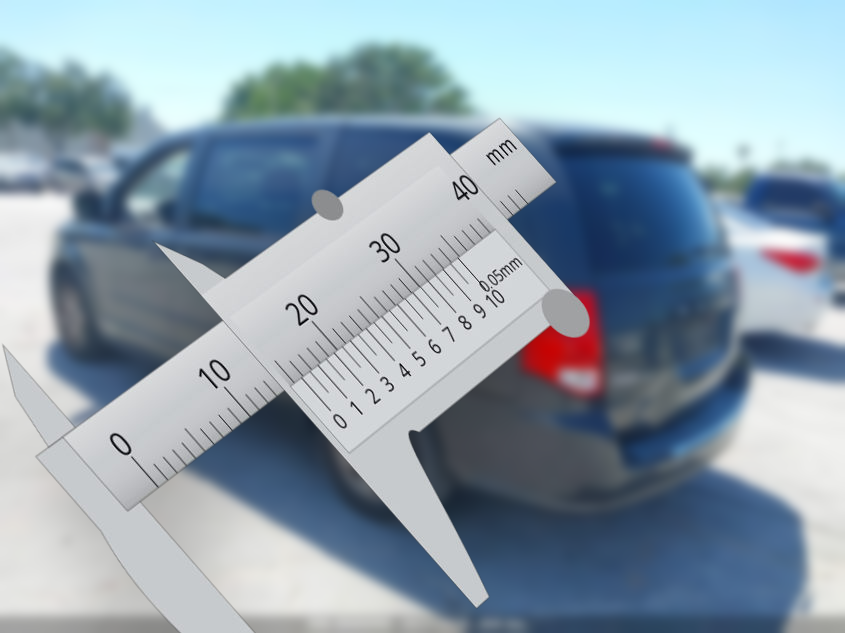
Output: 15.8 mm
